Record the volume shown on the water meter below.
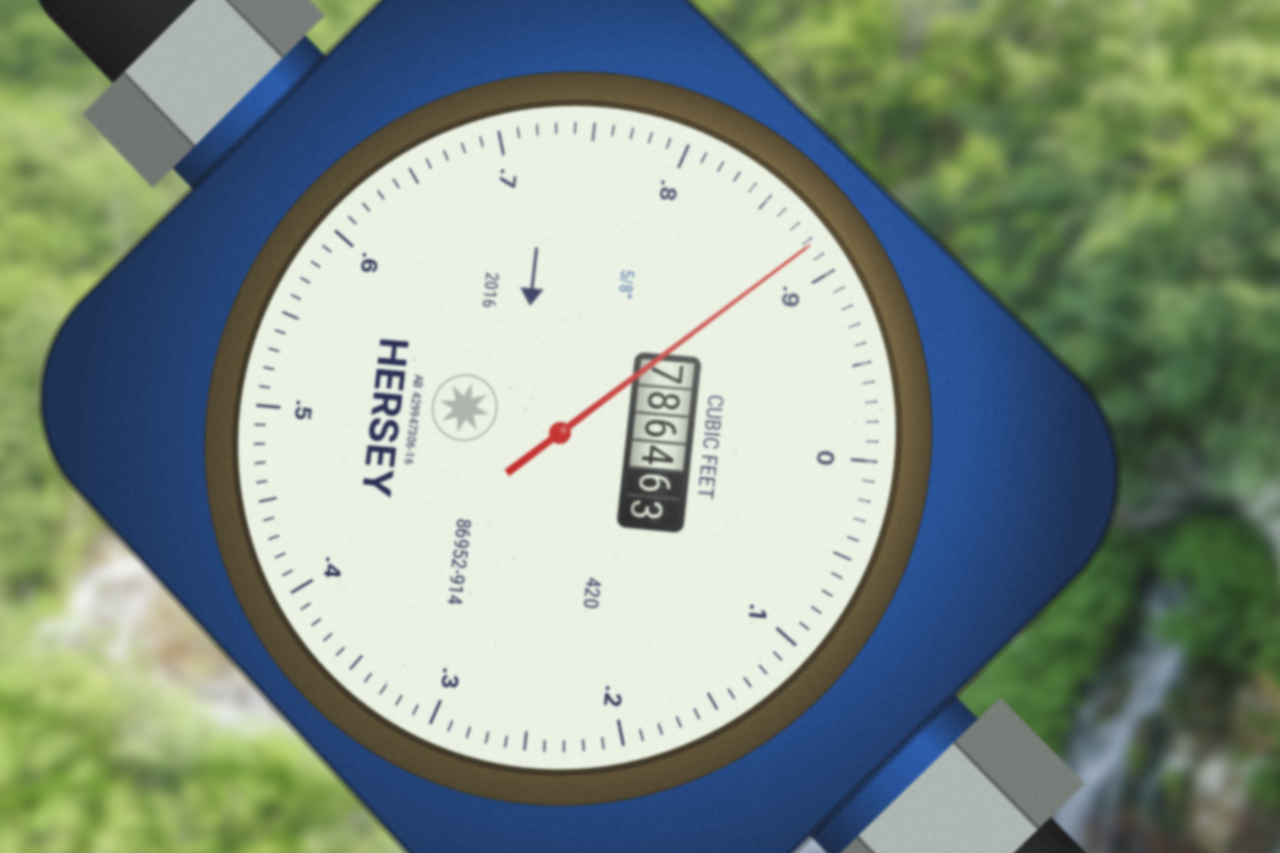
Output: 786462.88 ft³
